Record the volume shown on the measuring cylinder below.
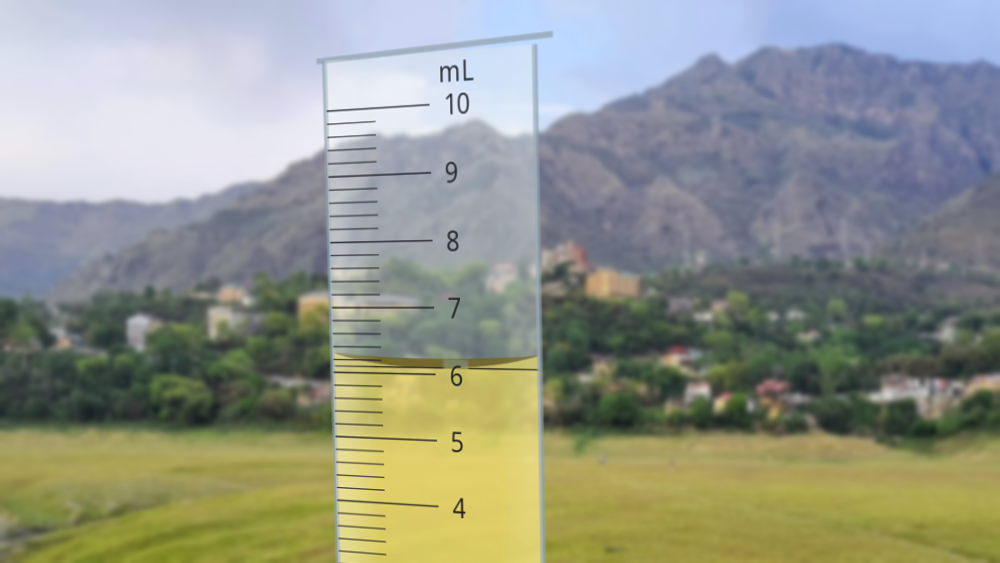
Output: 6.1 mL
